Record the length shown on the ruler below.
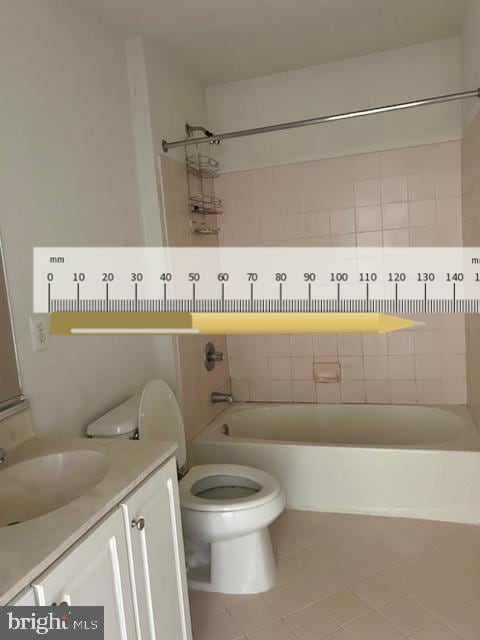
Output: 130 mm
